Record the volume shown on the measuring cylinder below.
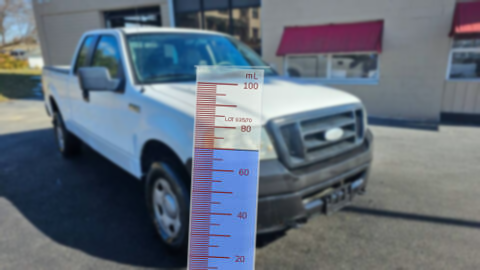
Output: 70 mL
